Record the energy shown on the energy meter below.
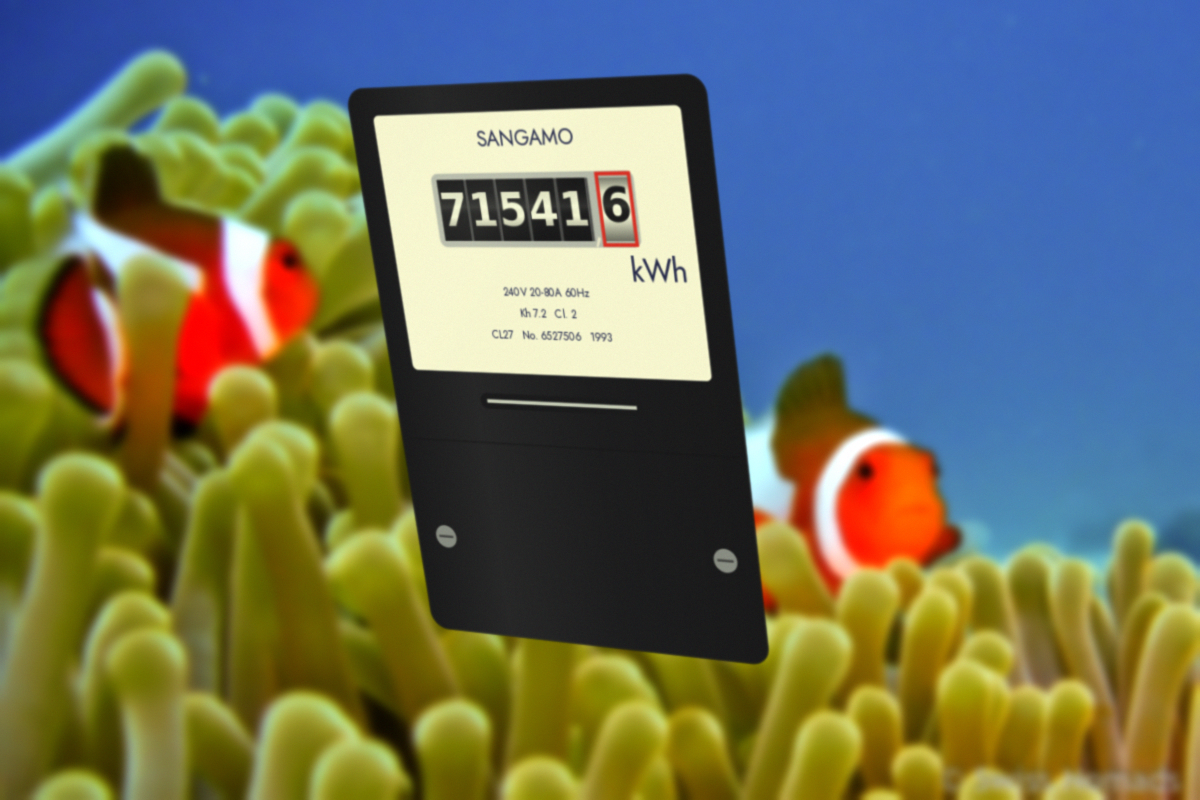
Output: 71541.6 kWh
